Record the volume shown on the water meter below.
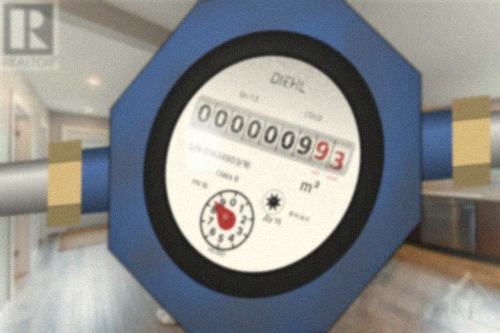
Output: 9.928 m³
